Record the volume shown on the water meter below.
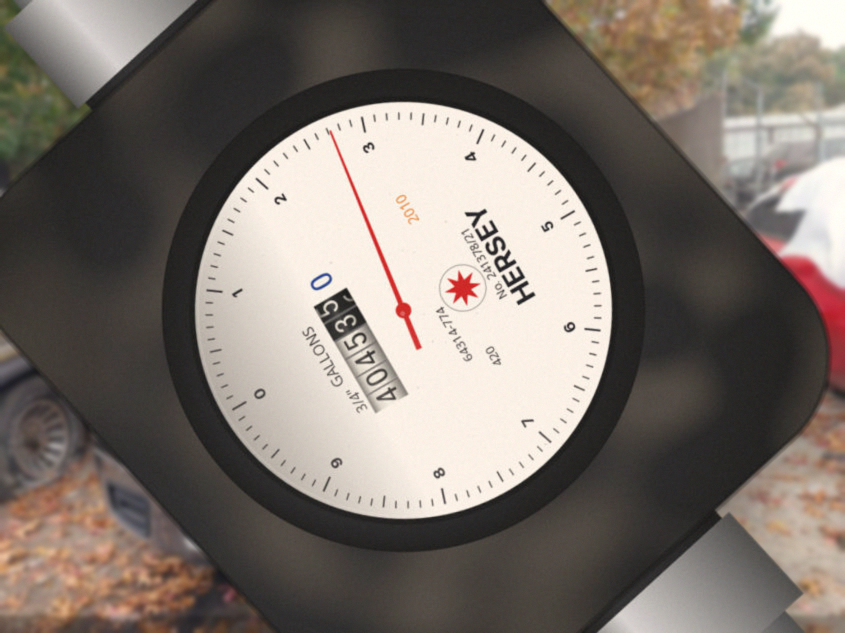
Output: 4045352.7 gal
